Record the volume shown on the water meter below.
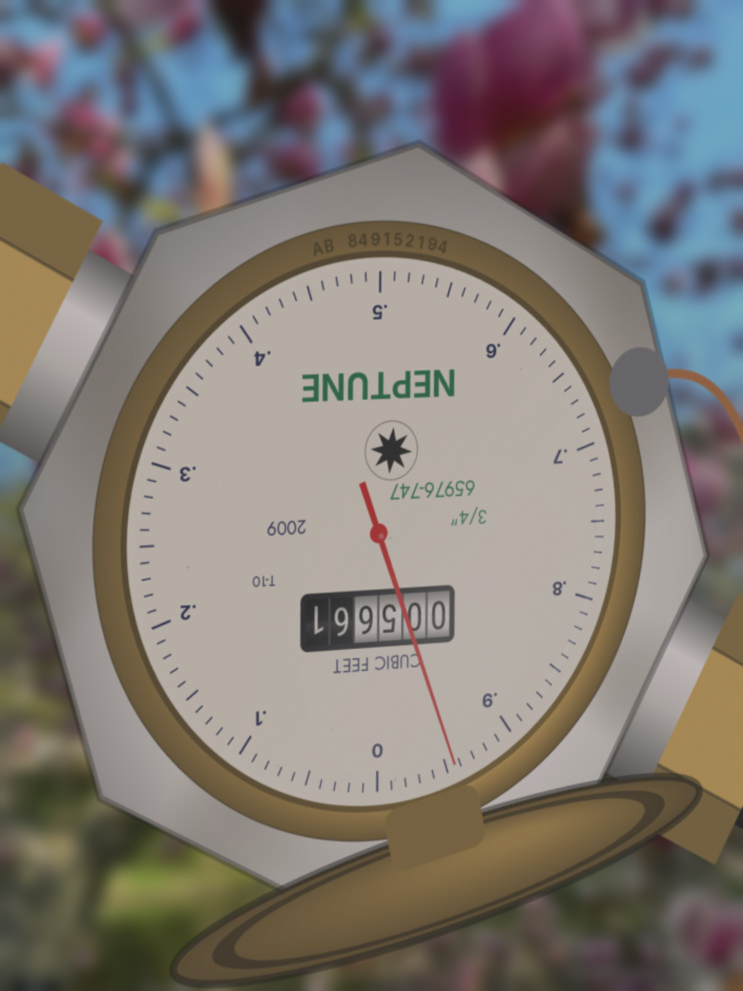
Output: 5660.94 ft³
